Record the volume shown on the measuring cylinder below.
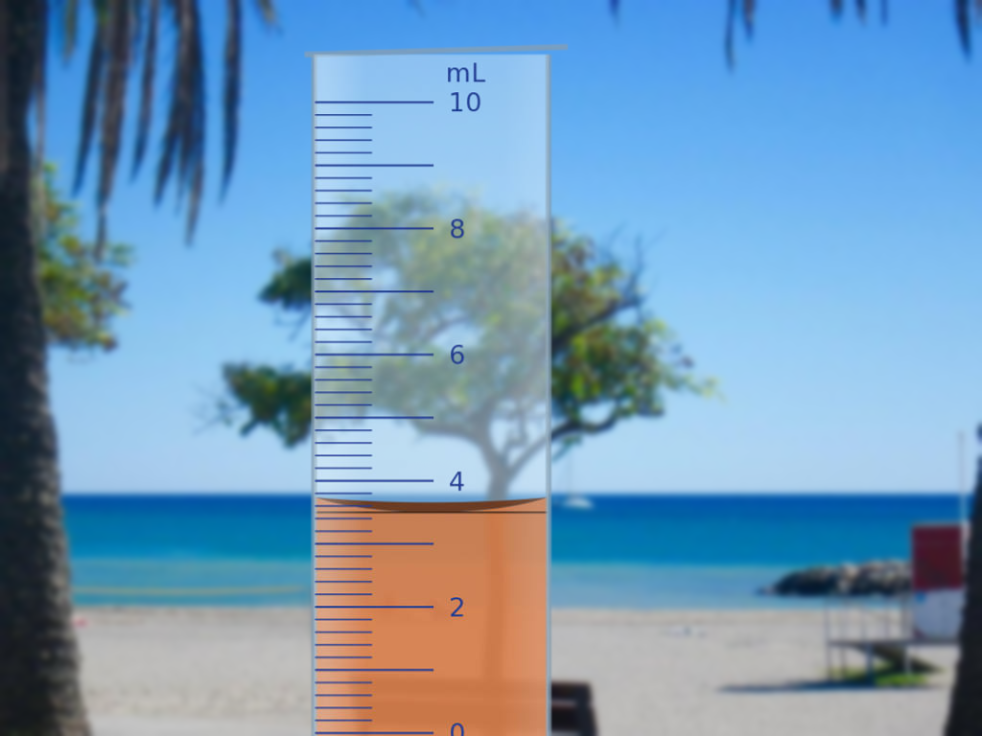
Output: 3.5 mL
